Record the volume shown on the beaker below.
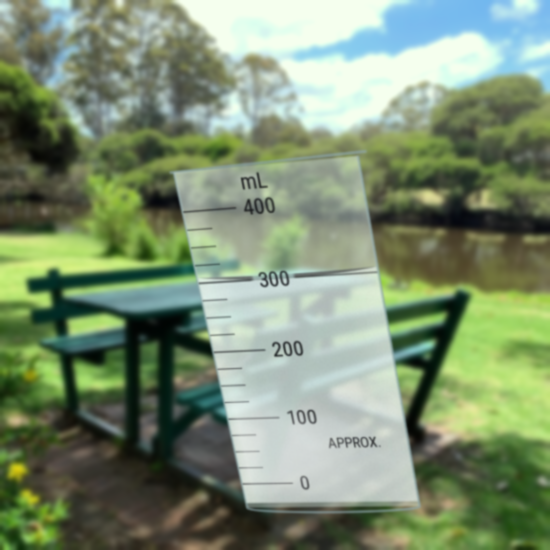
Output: 300 mL
